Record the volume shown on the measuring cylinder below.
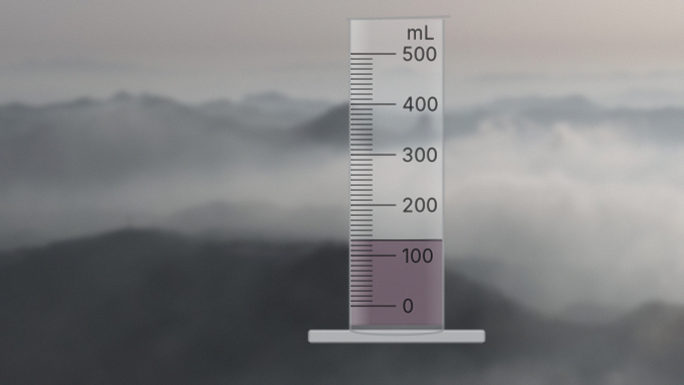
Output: 130 mL
